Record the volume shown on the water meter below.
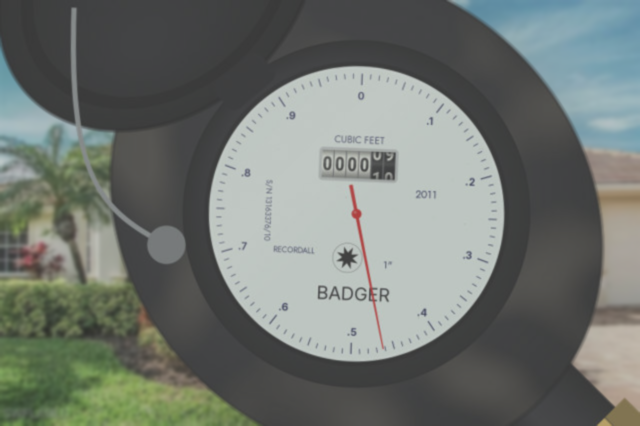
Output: 9.46 ft³
